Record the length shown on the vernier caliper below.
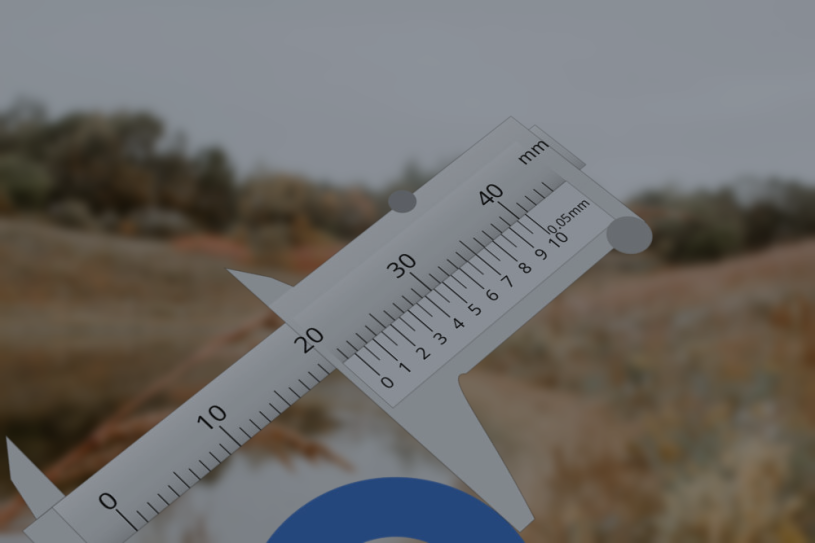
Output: 21.7 mm
